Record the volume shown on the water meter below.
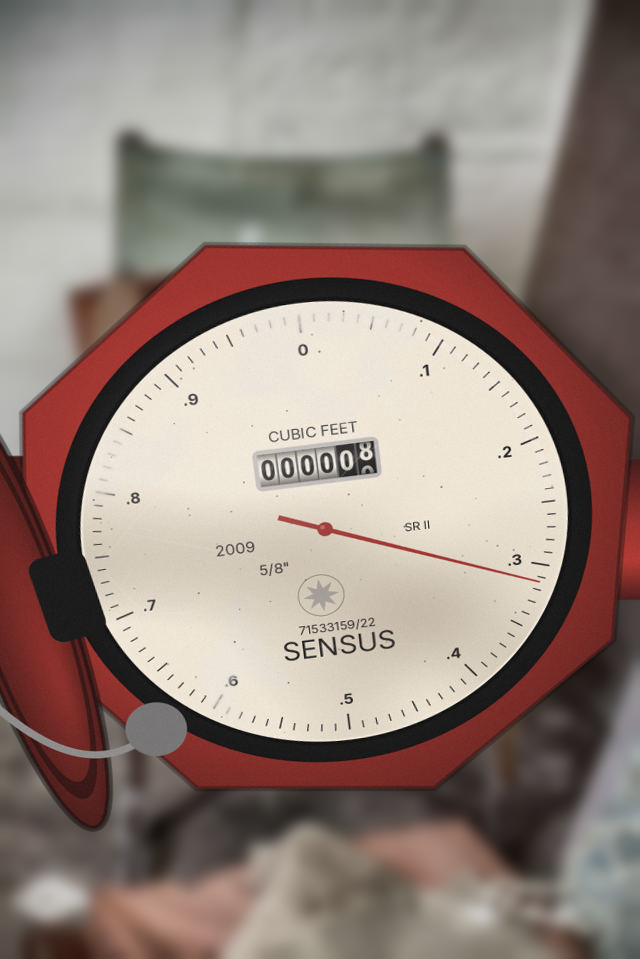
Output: 8.31 ft³
